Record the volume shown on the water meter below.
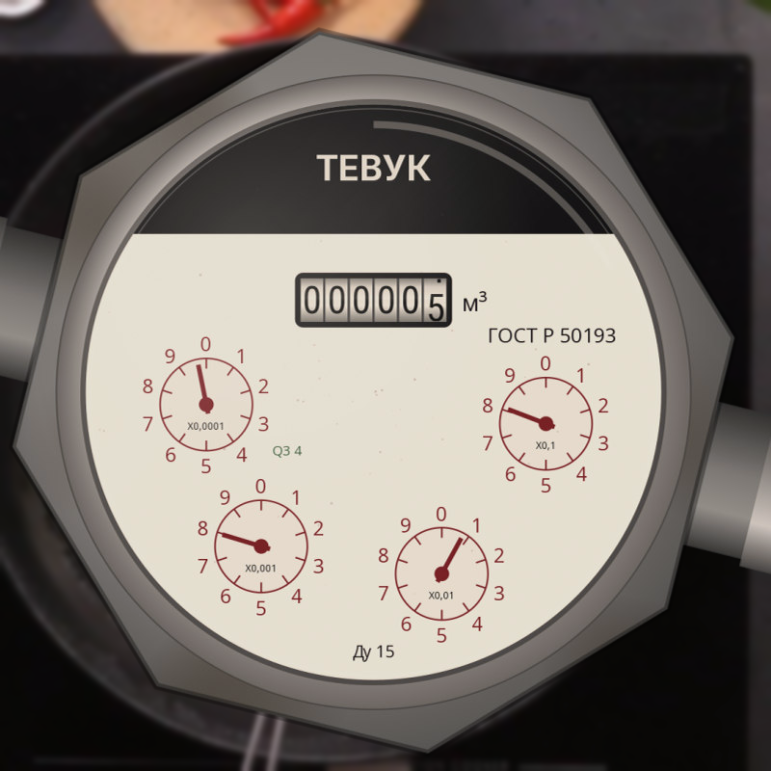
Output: 4.8079 m³
